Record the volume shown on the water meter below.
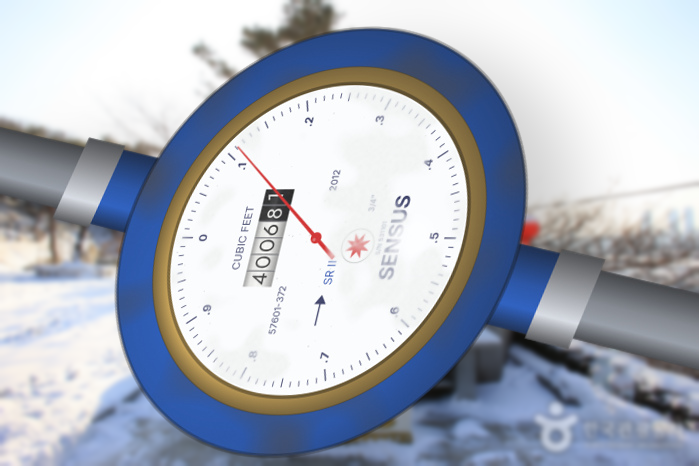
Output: 400681.11 ft³
